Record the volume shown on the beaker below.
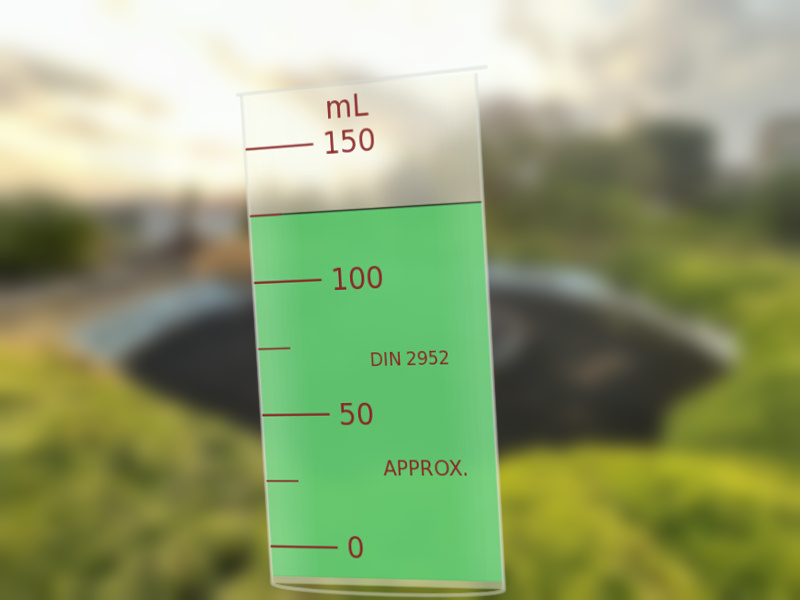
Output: 125 mL
